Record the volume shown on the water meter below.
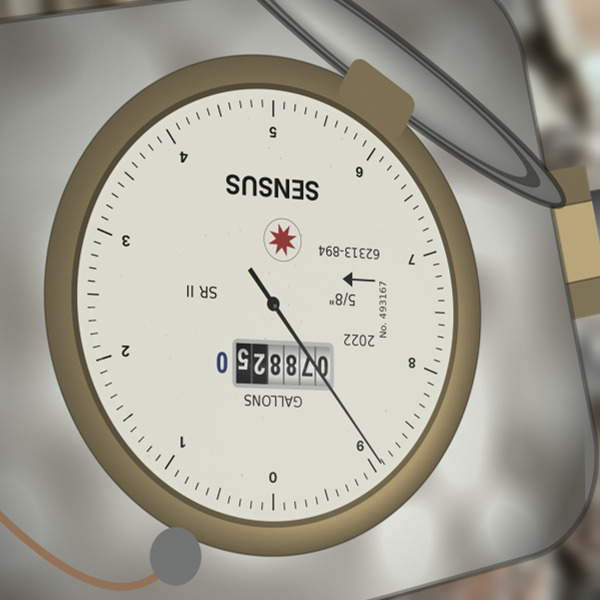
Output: 788248.9 gal
